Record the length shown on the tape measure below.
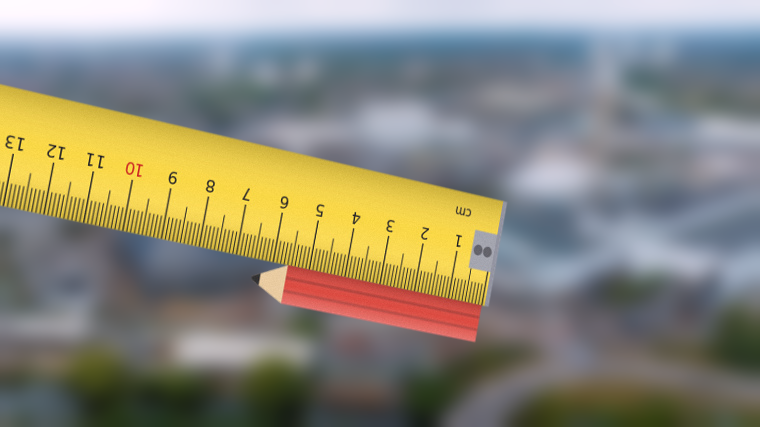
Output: 6.5 cm
